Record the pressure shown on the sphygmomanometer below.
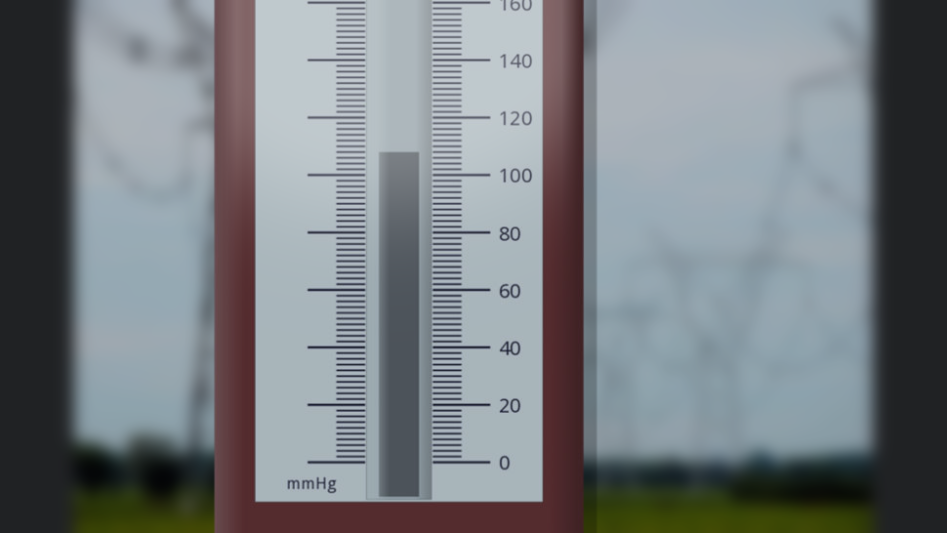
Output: 108 mmHg
